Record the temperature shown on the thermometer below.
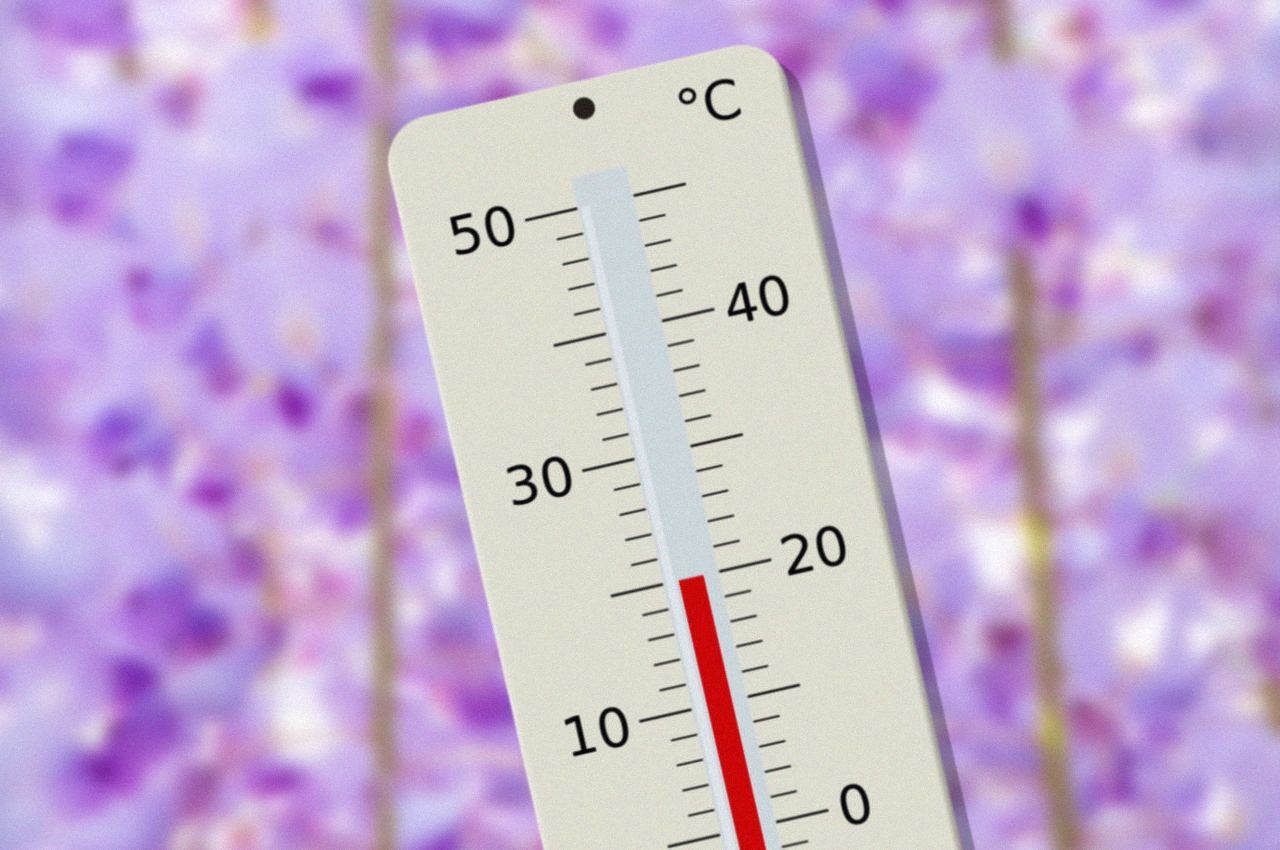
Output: 20 °C
